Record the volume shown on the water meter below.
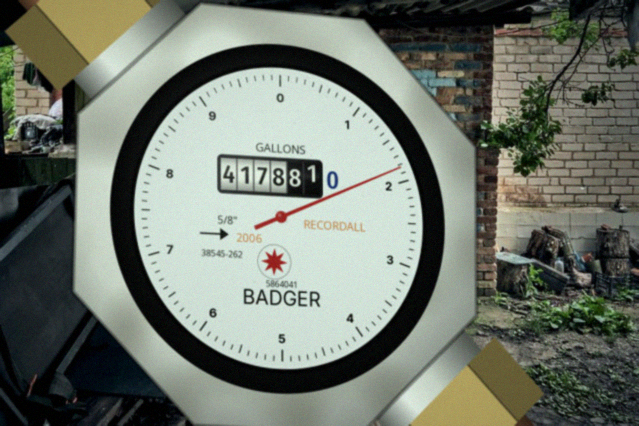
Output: 4178811.8 gal
